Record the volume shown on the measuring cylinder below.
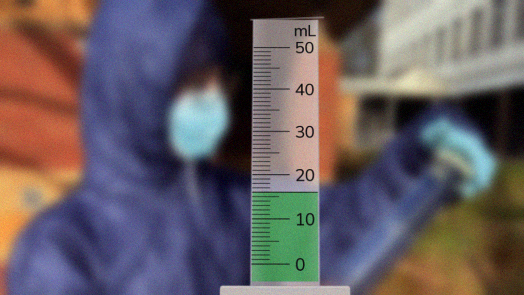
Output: 16 mL
